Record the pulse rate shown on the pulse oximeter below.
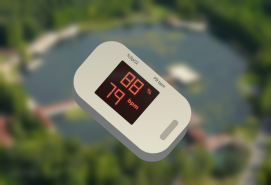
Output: 79 bpm
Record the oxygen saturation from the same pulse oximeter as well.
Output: 88 %
